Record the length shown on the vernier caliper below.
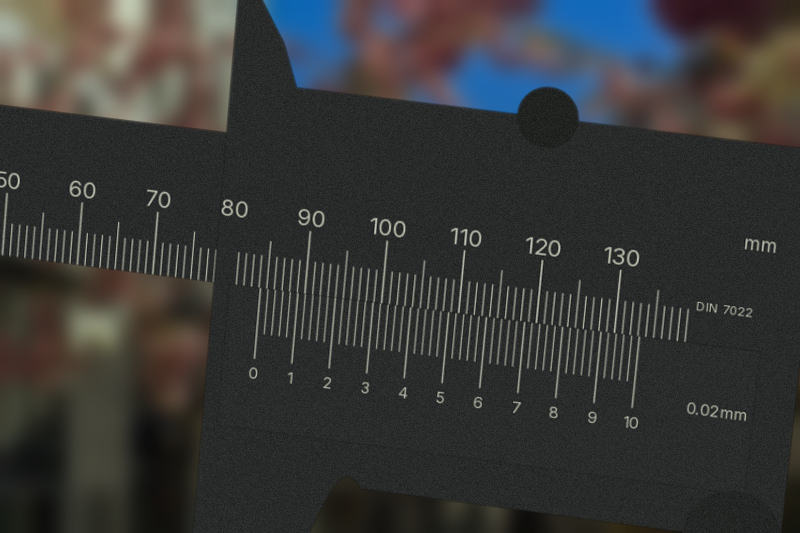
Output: 84.2 mm
